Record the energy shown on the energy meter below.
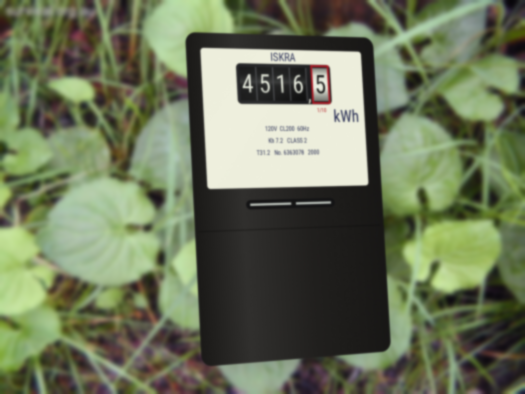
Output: 4516.5 kWh
